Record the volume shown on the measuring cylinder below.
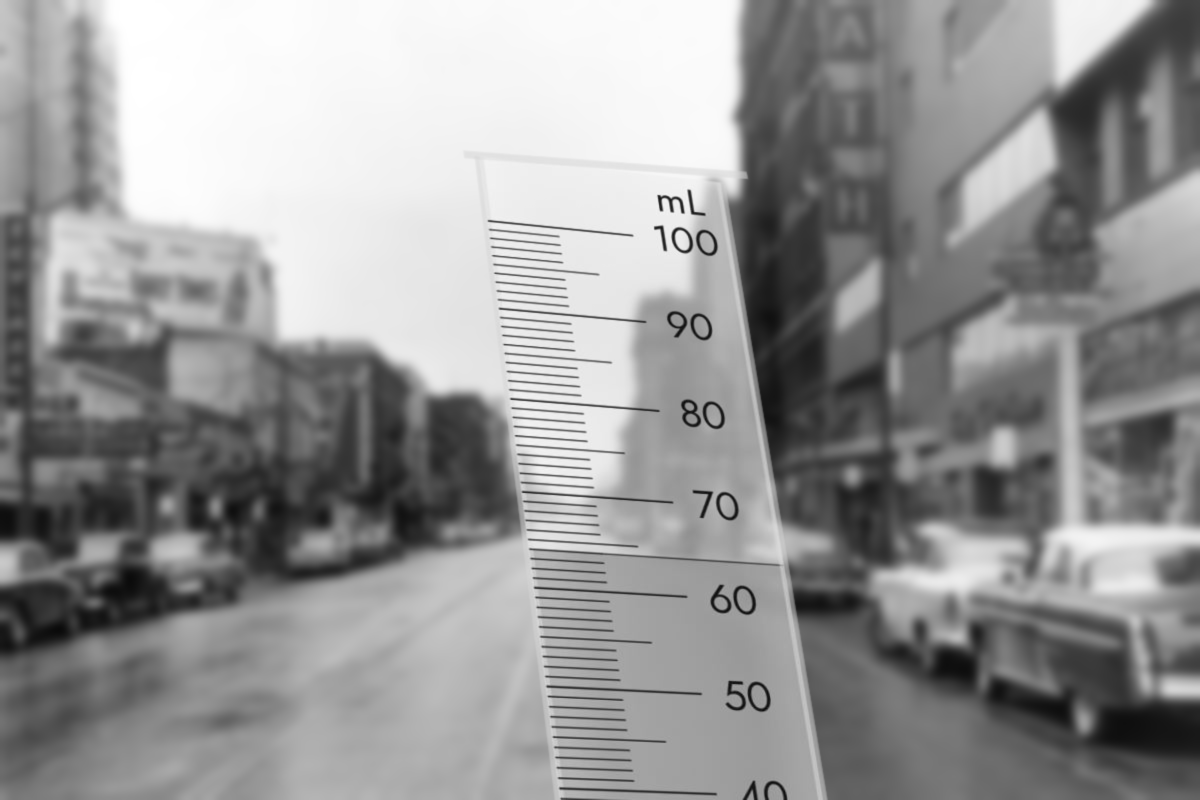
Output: 64 mL
